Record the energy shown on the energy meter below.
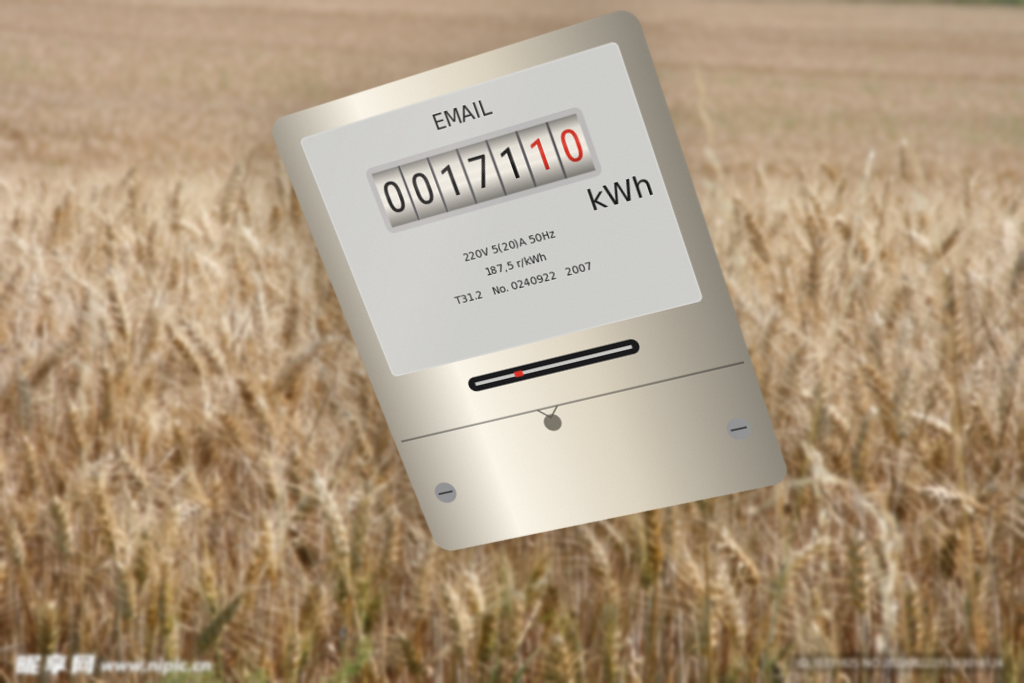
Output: 171.10 kWh
